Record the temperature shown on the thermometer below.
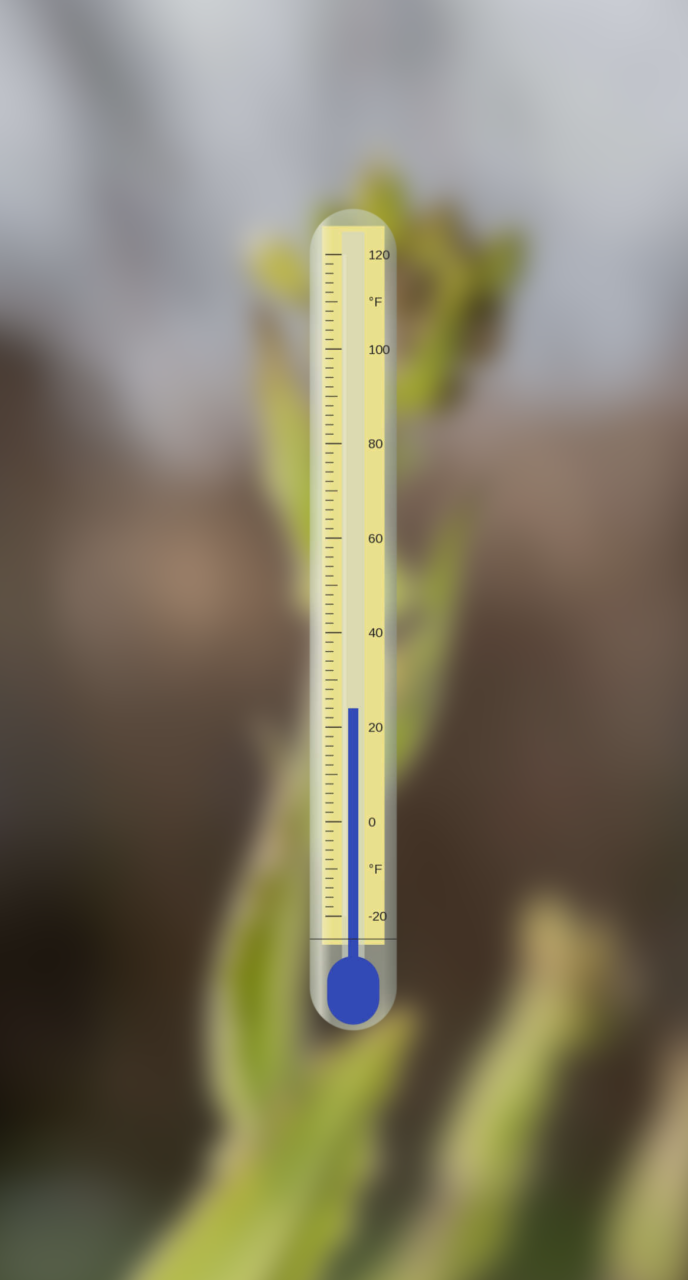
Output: 24 °F
